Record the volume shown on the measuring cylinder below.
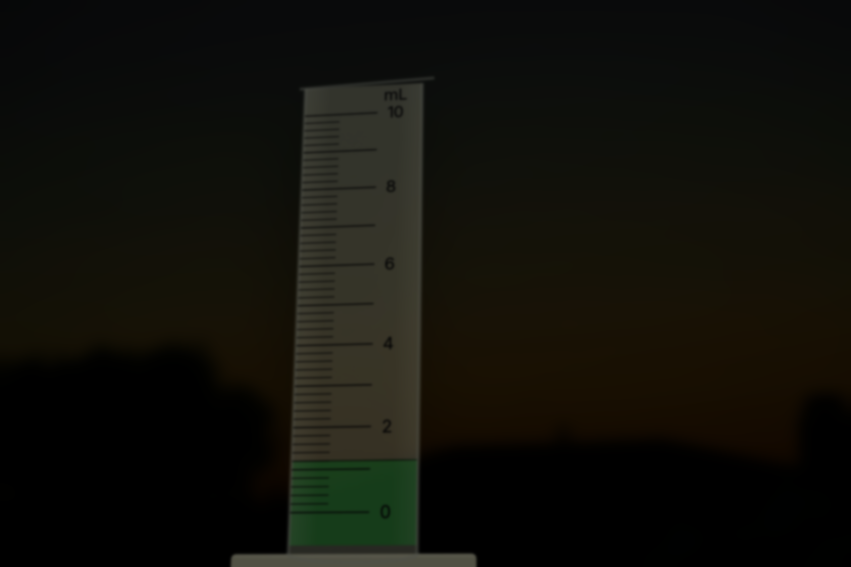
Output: 1.2 mL
